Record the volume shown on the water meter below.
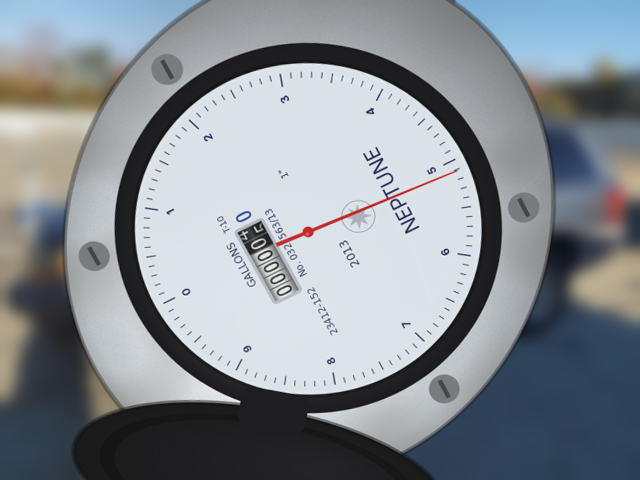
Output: 45.1 gal
